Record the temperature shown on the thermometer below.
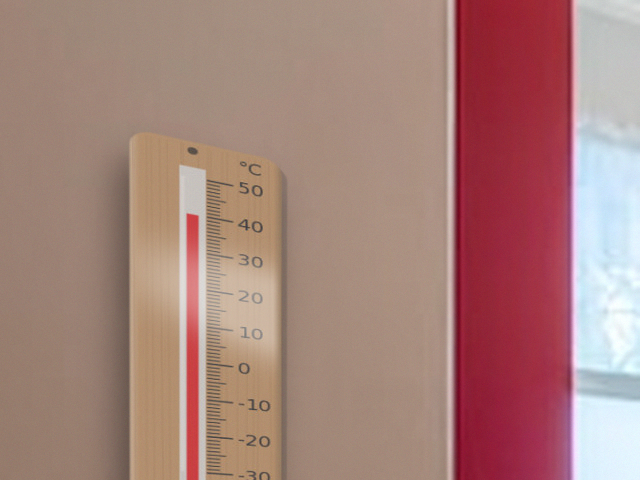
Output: 40 °C
